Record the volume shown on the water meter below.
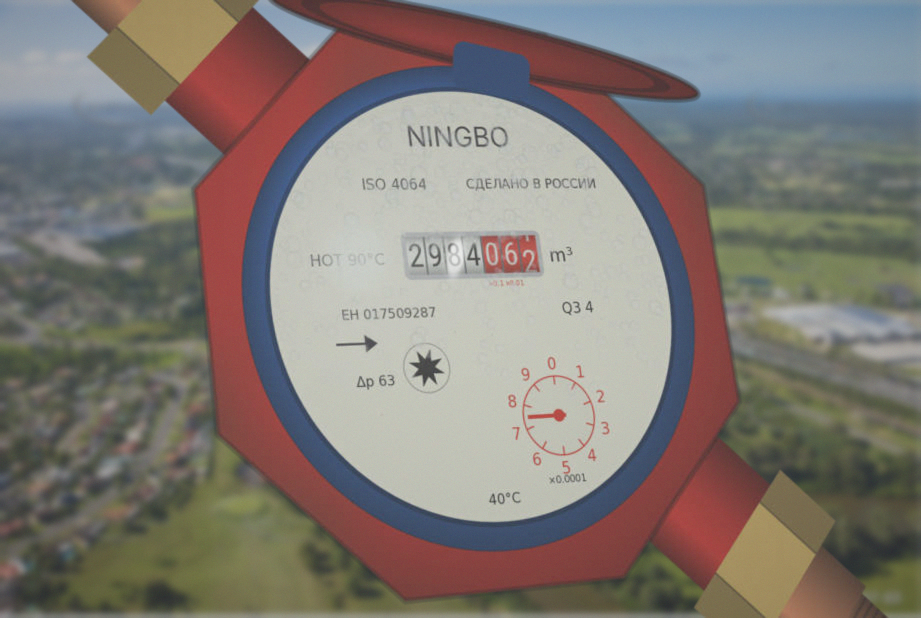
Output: 2984.0617 m³
